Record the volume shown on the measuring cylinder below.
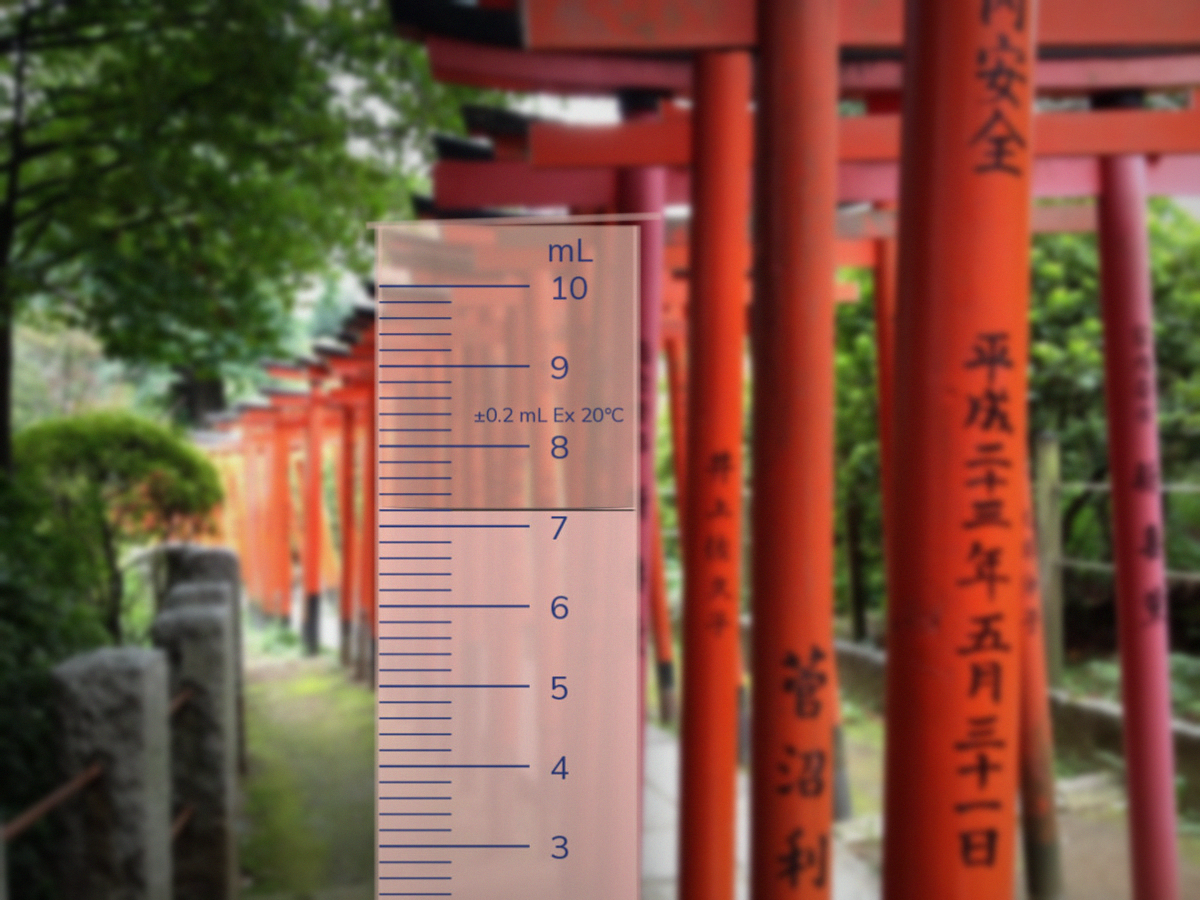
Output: 7.2 mL
